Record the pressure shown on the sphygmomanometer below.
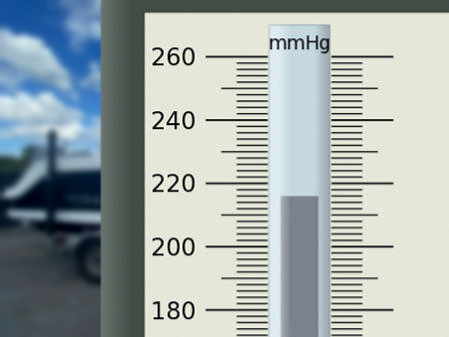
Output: 216 mmHg
